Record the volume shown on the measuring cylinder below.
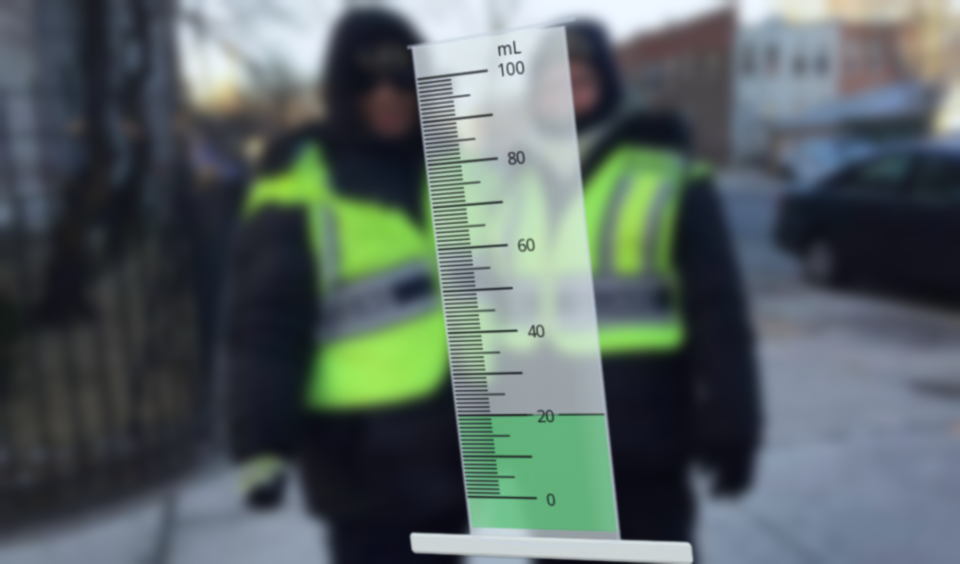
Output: 20 mL
